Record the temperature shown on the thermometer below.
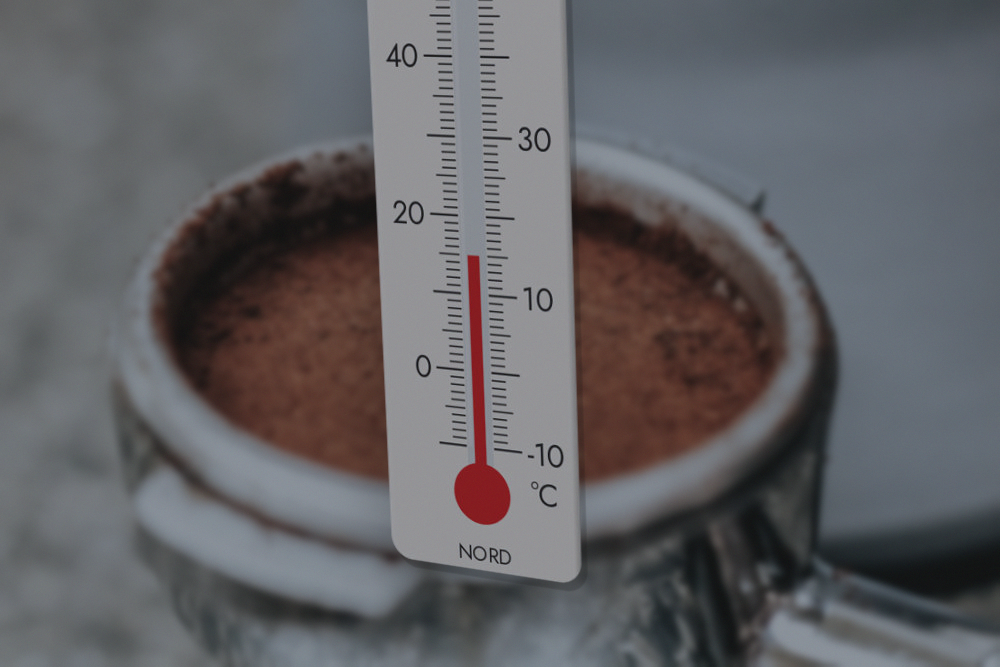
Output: 15 °C
